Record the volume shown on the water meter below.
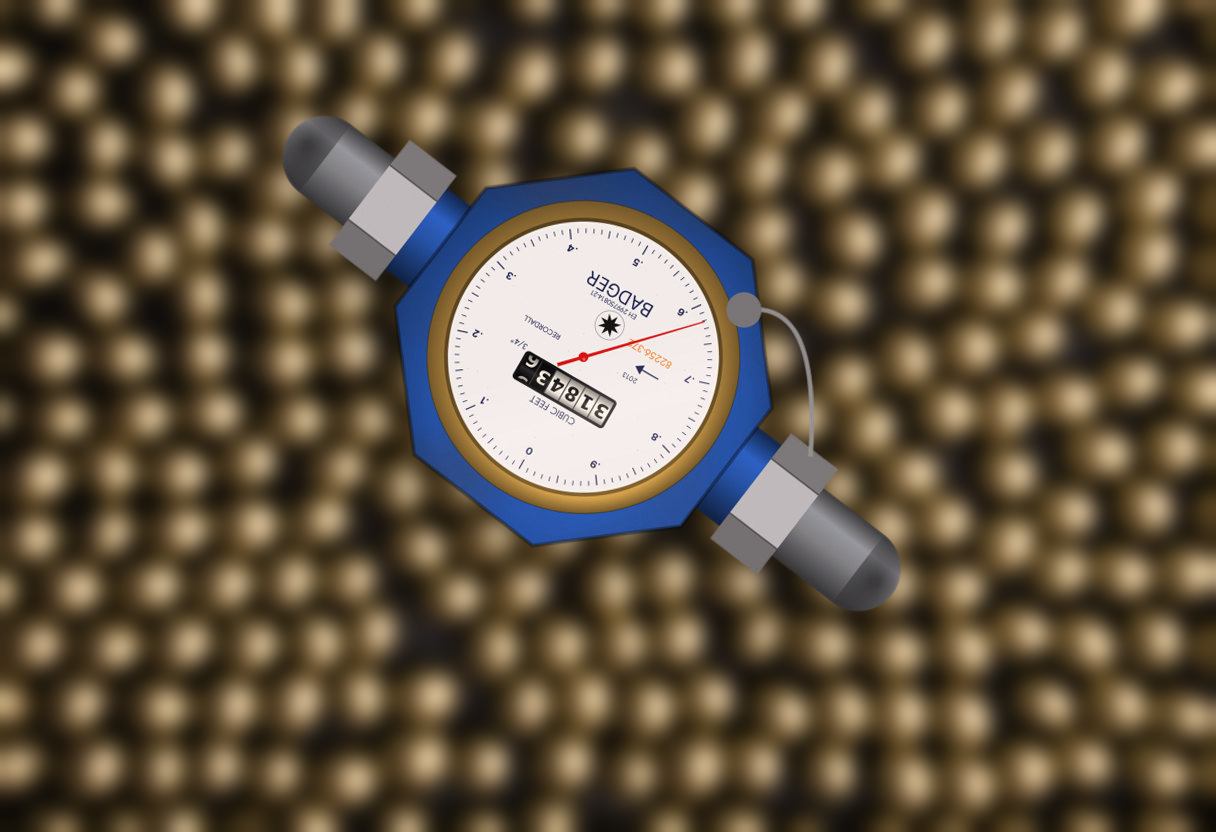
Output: 318435.62 ft³
